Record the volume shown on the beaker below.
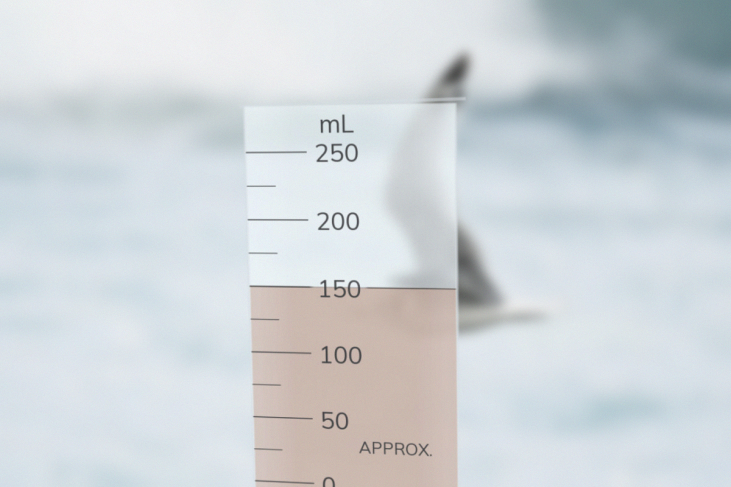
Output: 150 mL
